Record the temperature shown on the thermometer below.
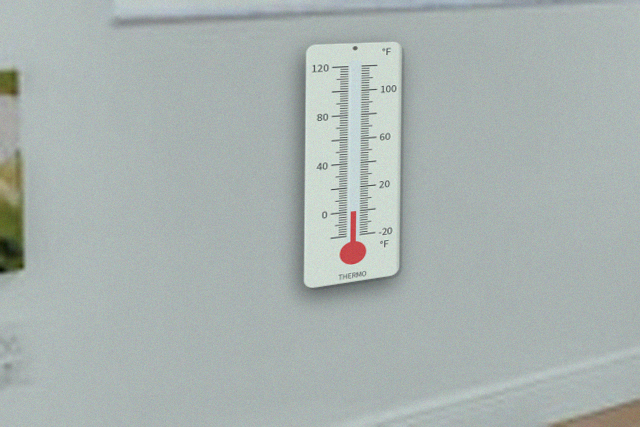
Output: 0 °F
